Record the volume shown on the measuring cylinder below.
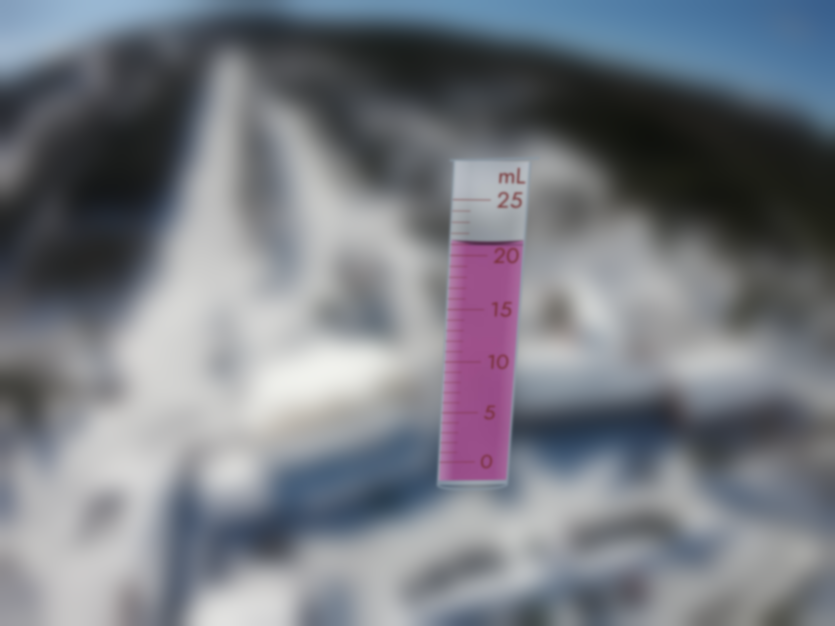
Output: 21 mL
